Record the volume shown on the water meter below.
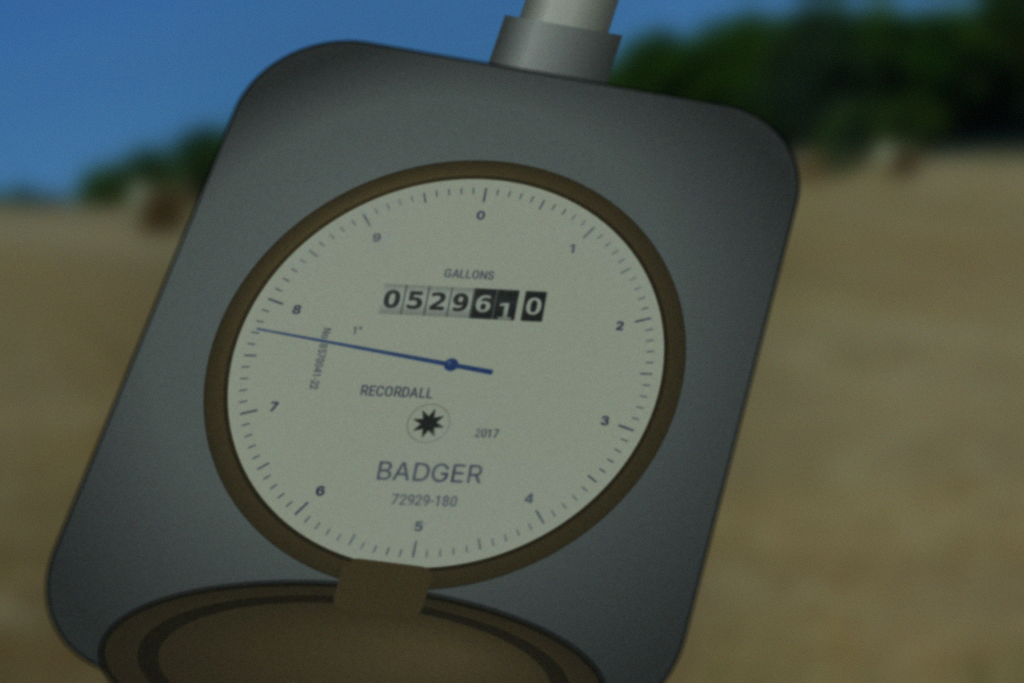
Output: 529607.7 gal
